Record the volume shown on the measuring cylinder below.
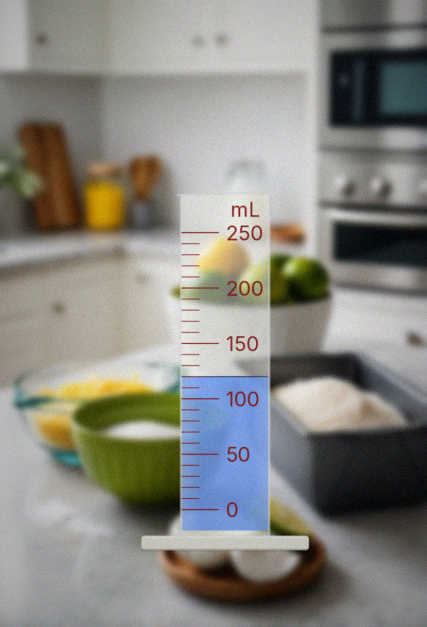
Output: 120 mL
